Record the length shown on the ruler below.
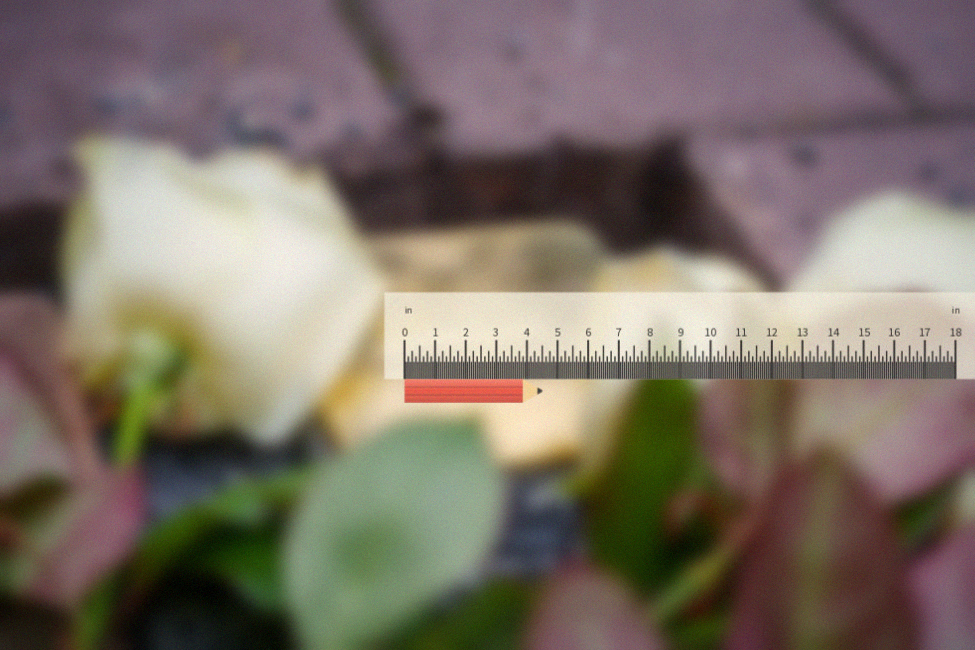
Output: 4.5 in
